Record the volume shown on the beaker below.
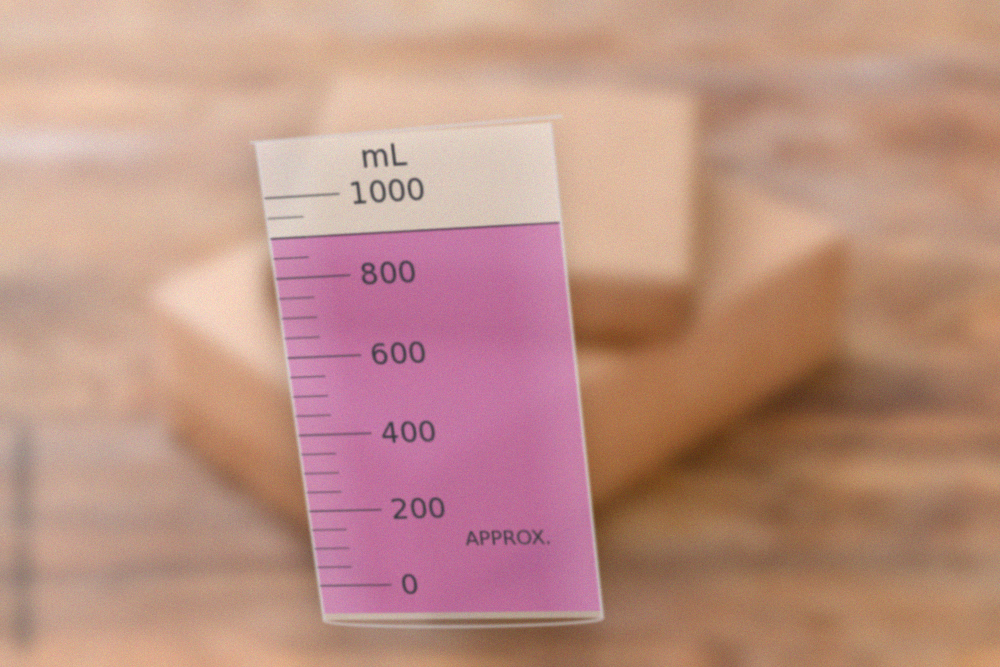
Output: 900 mL
